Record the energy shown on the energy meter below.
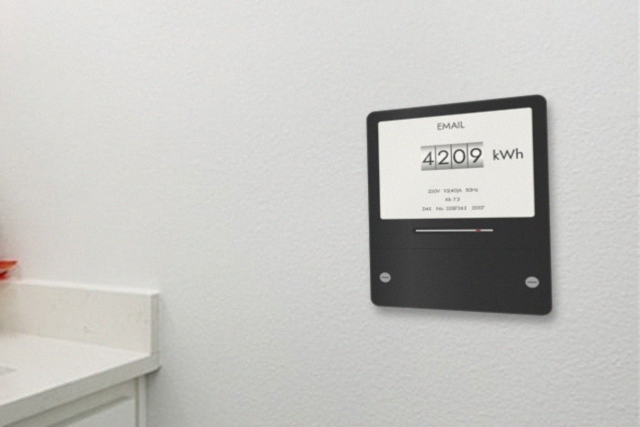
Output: 4209 kWh
